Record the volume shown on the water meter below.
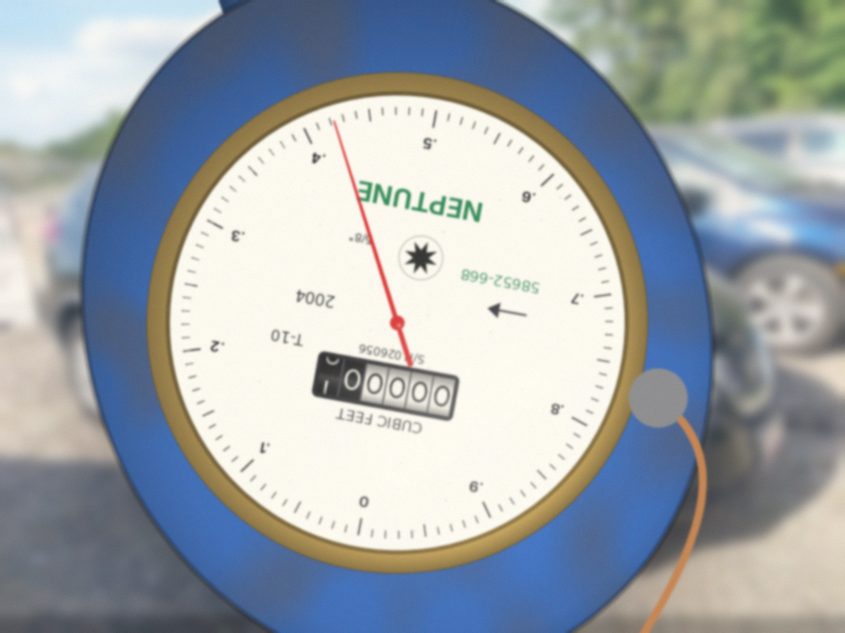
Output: 1.42 ft³
